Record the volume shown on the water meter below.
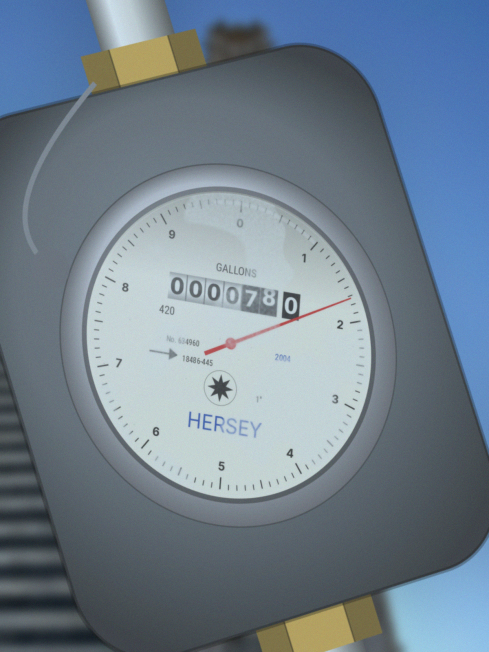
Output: 781.7 gal
